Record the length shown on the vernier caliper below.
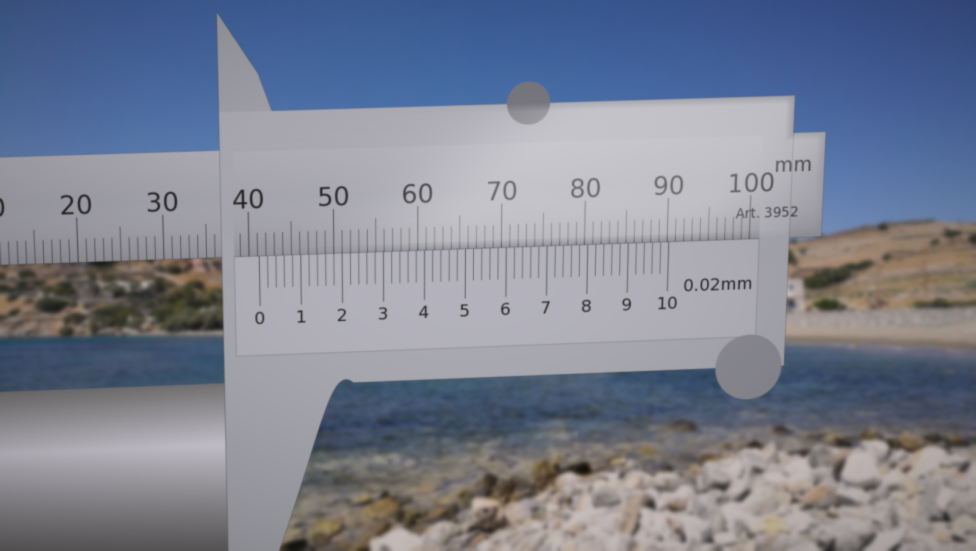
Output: 41.2 mm
